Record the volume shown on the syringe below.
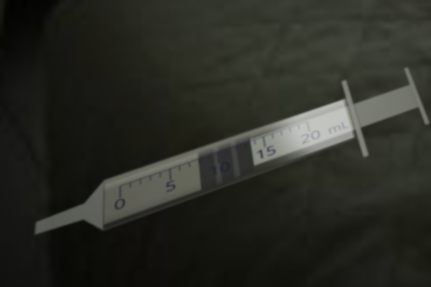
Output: 8 mL
